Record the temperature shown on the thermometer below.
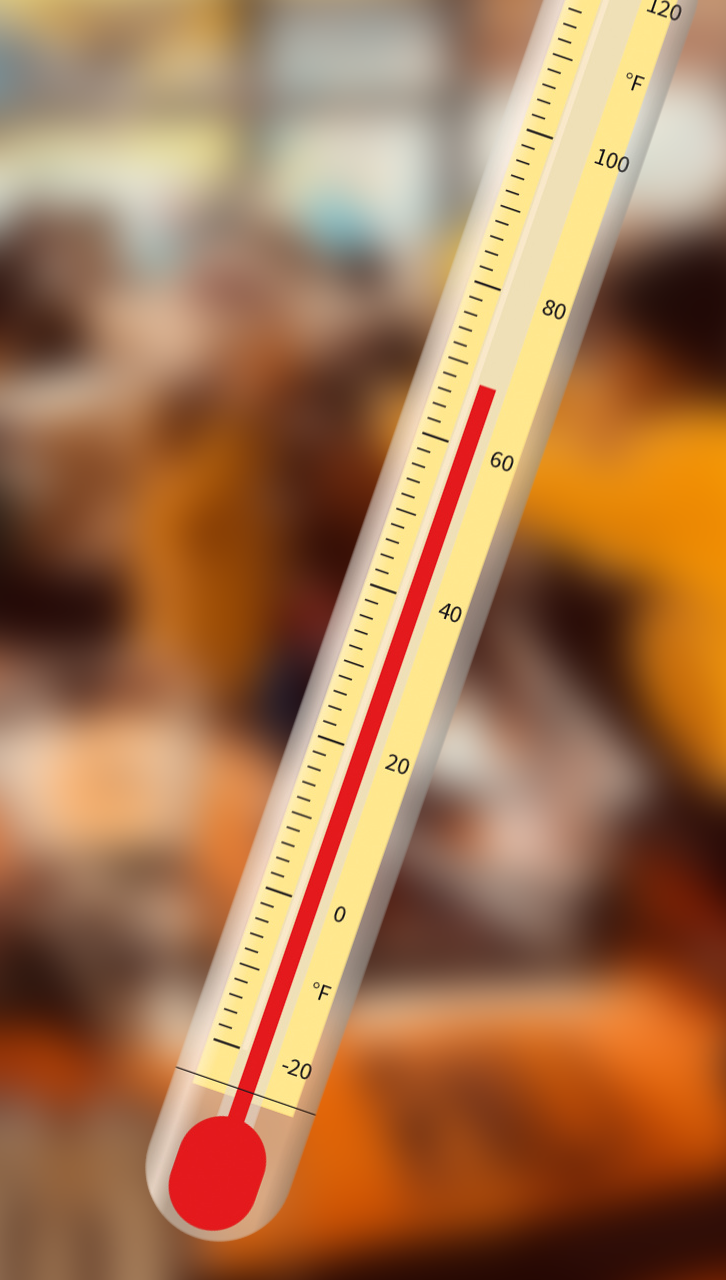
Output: 68 °F
